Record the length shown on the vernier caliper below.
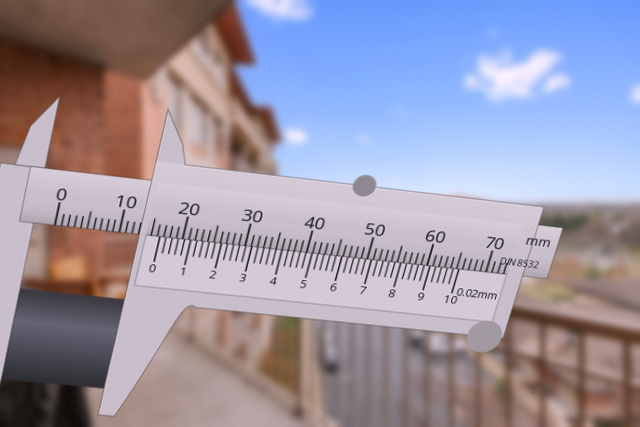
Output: 16.4 mm
